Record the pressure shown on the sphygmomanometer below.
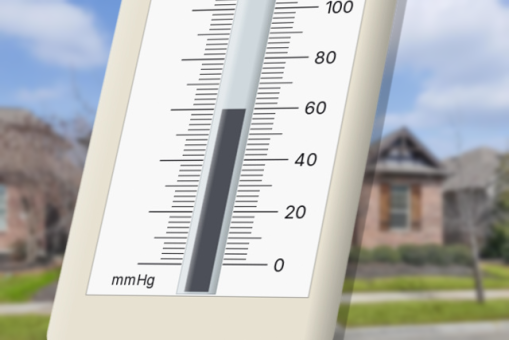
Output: 60 mmHg
